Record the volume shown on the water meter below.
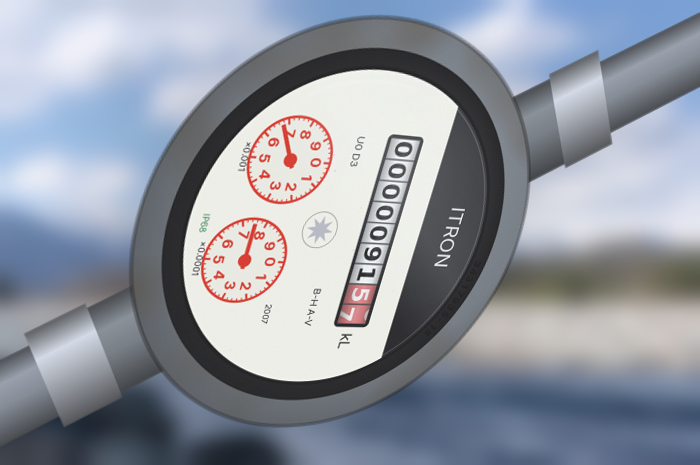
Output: 91.5667 kL
